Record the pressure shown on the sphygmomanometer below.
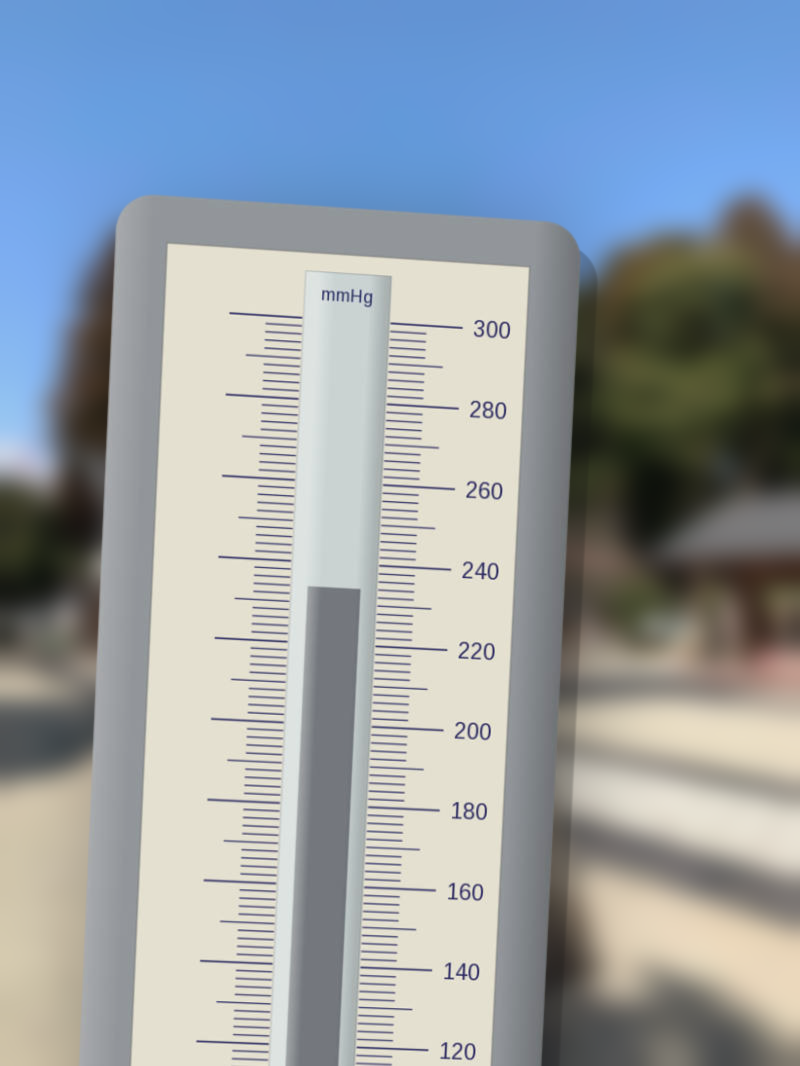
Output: 234 mmHg
